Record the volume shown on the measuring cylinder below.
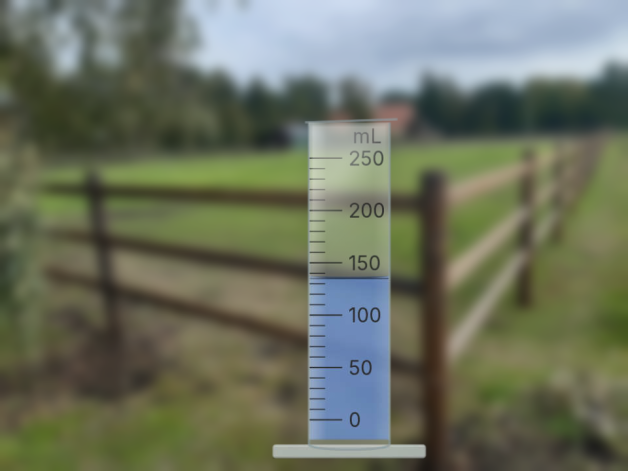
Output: 135 mL
